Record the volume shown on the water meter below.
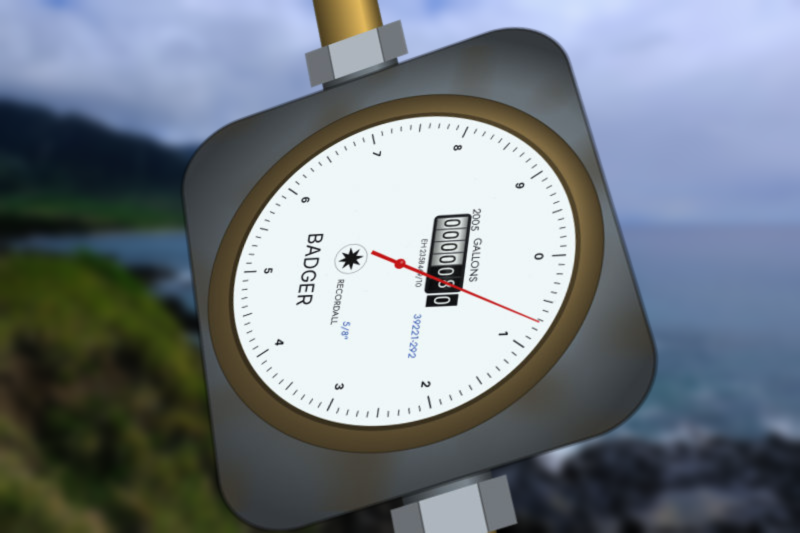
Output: 80.7 gal
